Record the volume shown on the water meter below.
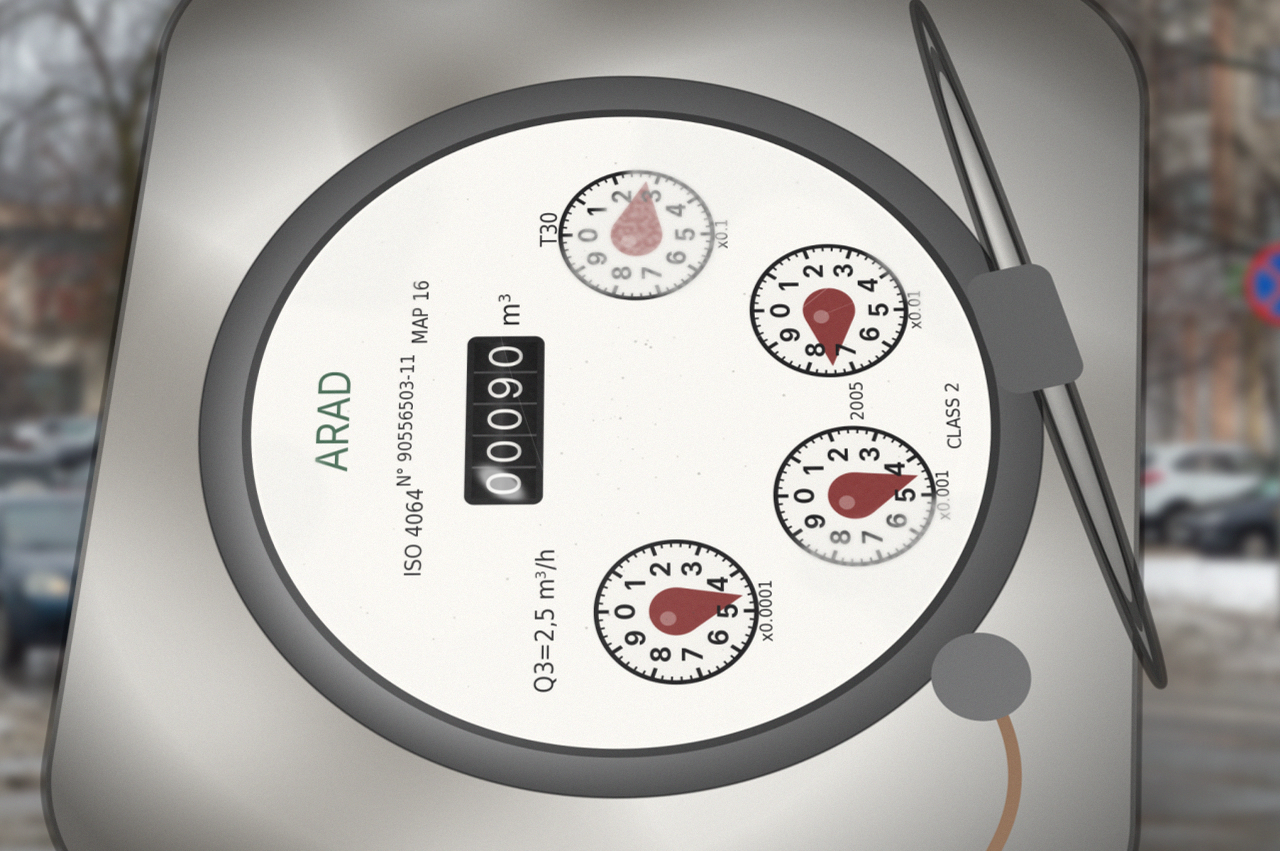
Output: 90.2744 m³
